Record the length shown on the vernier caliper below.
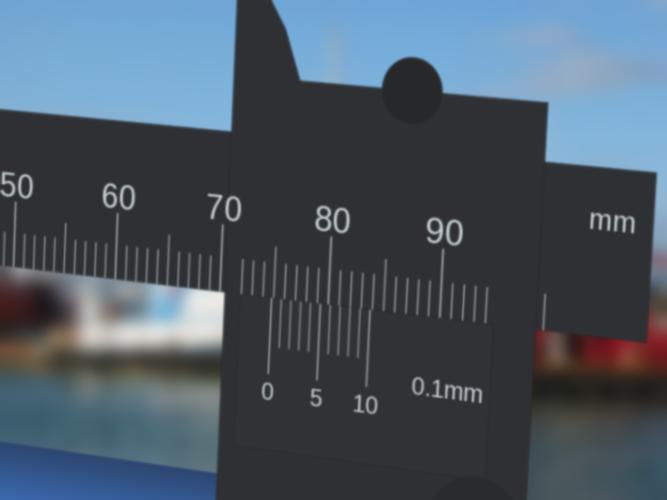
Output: 74.8 mm
